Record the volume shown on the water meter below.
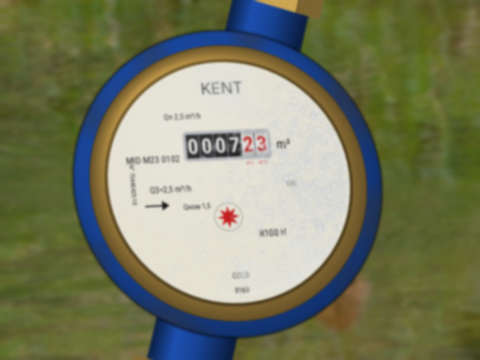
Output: 7.23 m³
